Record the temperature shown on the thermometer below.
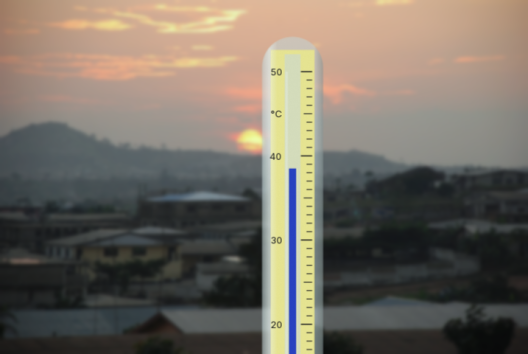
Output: 38.5 °C
